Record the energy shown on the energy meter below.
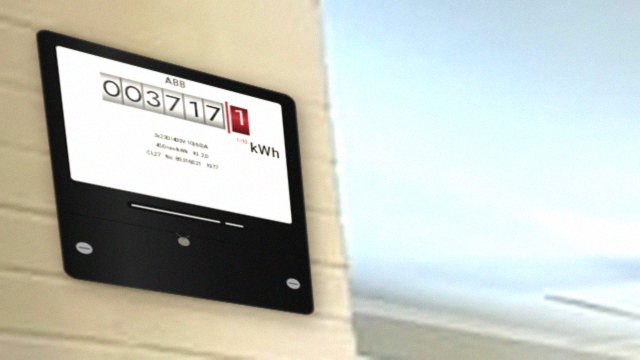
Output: 3717.1 kWh
